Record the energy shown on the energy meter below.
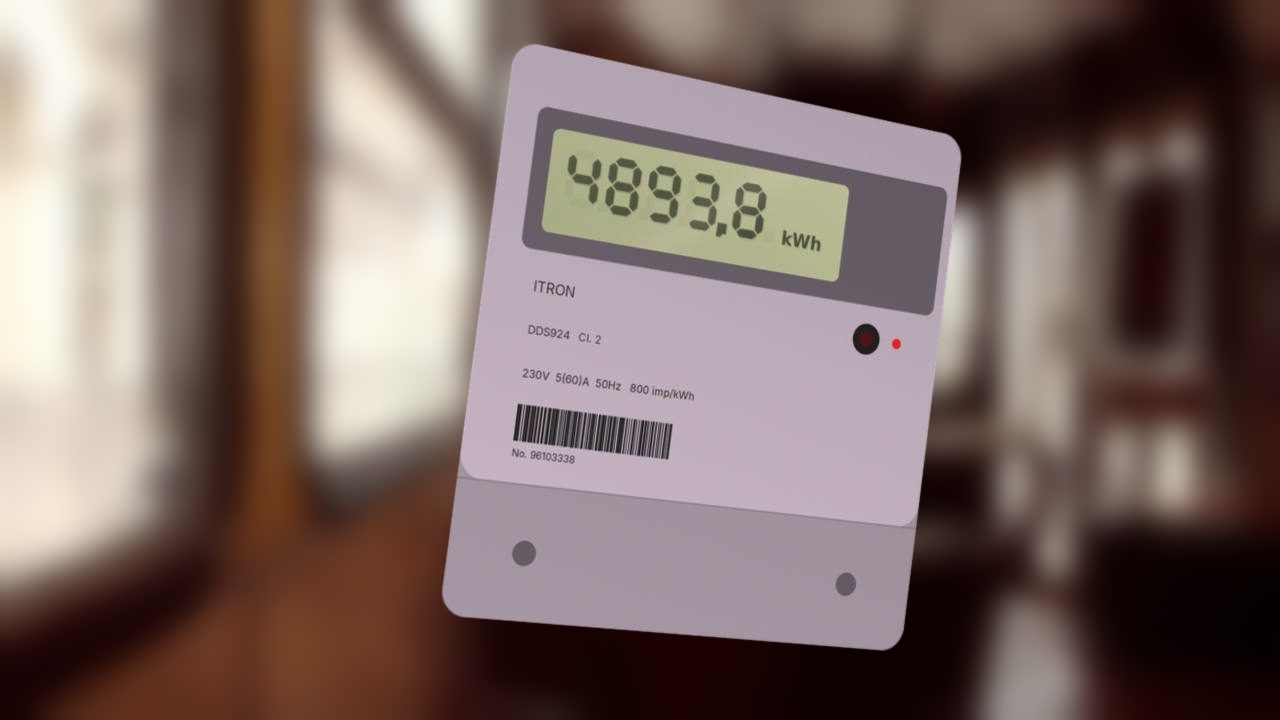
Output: 4893.8 kWh
